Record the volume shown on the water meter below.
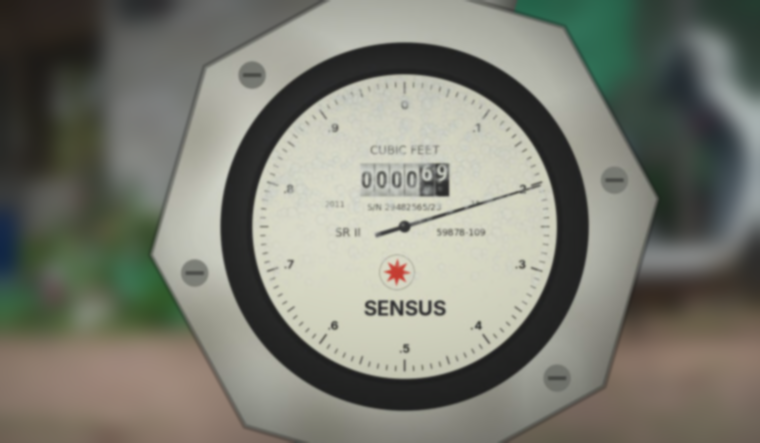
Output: 69.20 ft³
